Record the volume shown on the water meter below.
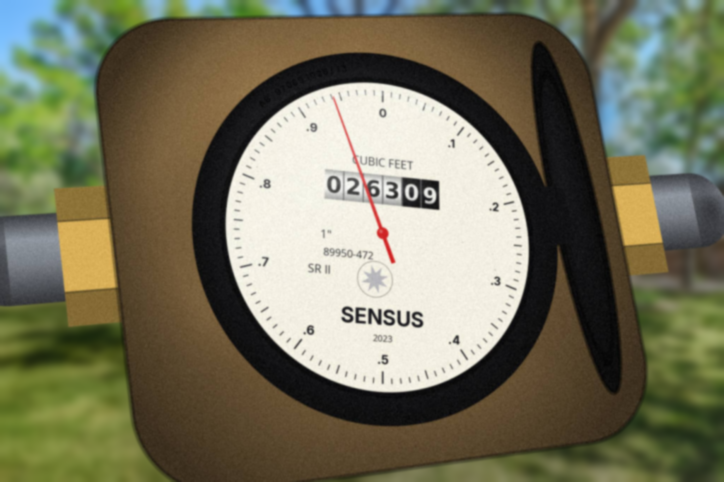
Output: 26308.94 ft³
